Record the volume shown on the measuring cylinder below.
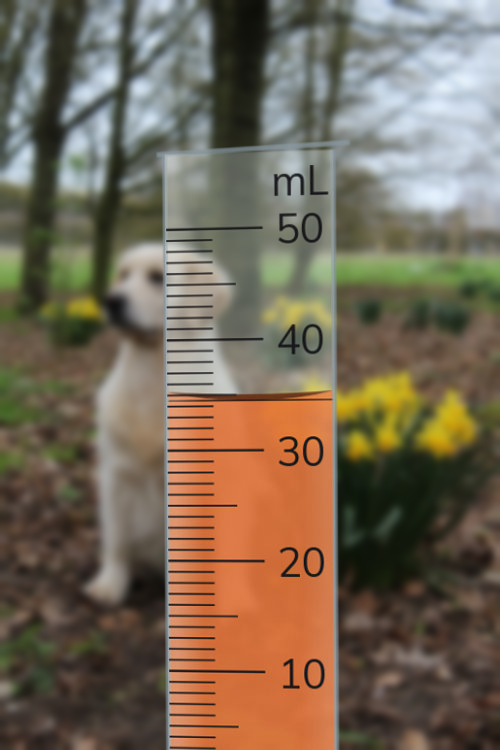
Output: 34.5 mL
